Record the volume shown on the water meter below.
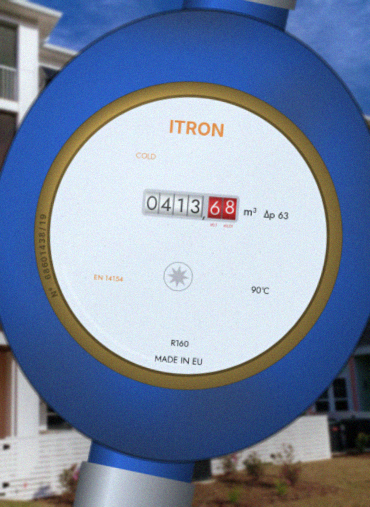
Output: 413.68 m³
